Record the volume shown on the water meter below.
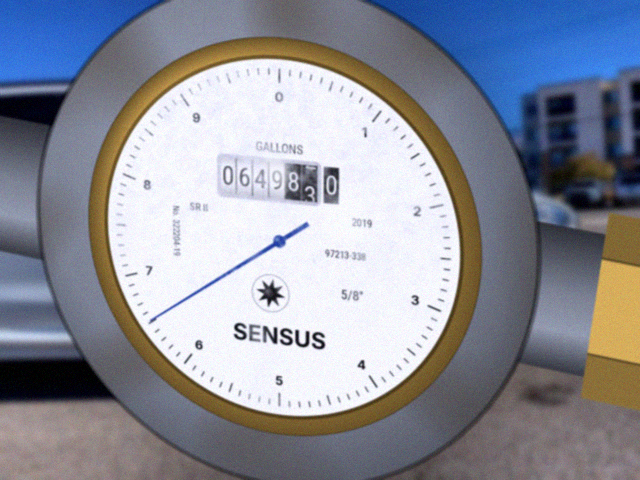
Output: 649826.5 gal
